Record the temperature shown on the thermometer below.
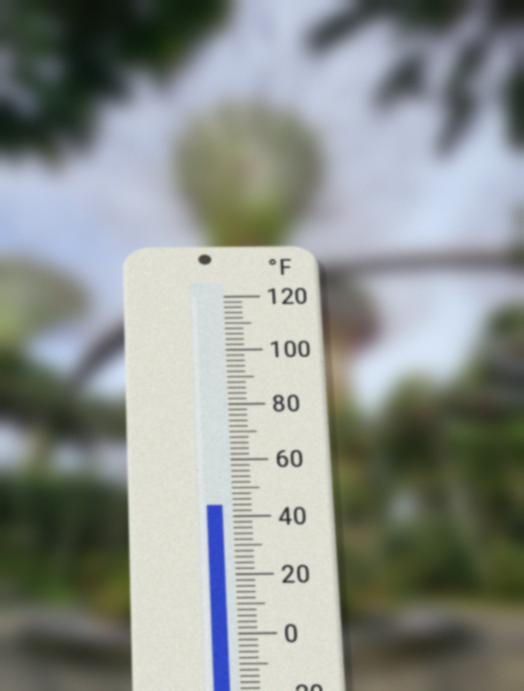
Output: 44 °F
